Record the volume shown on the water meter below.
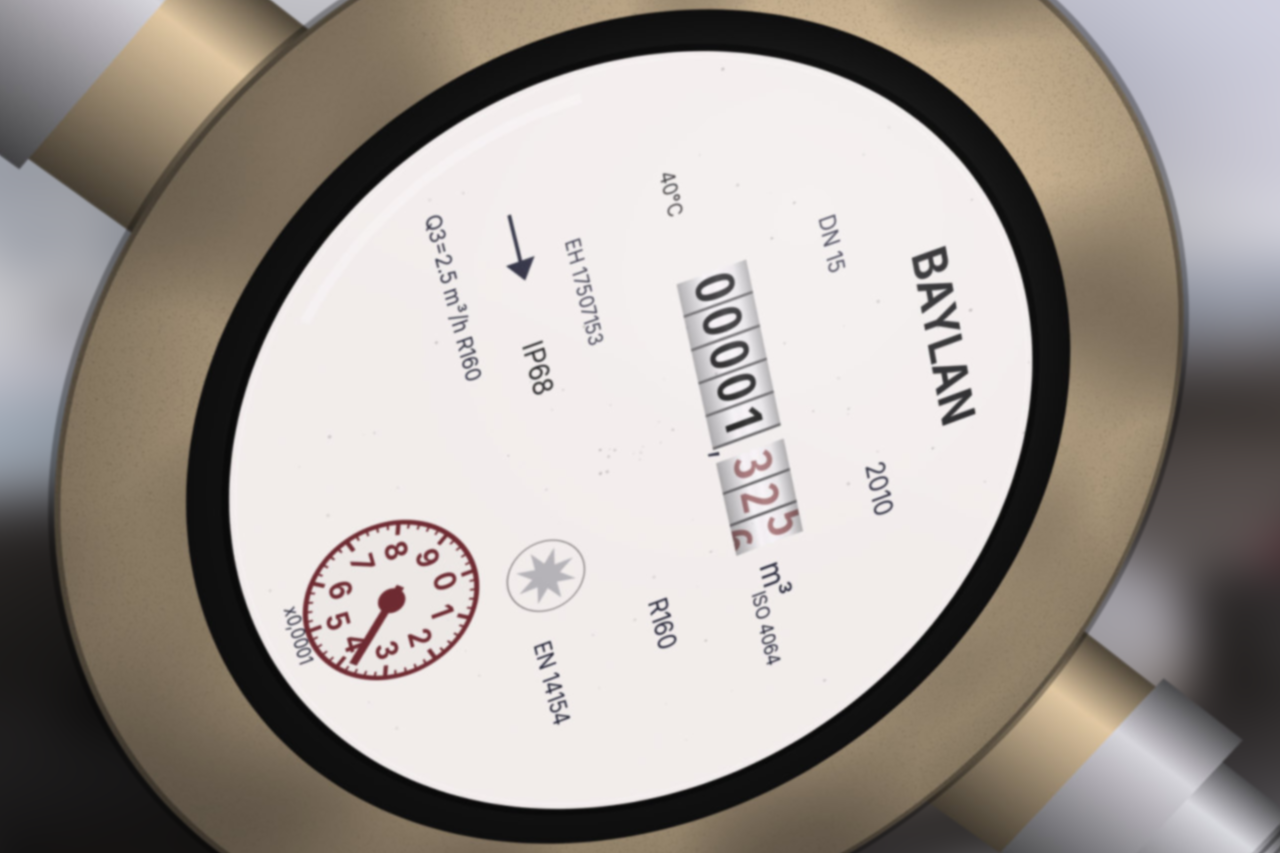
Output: 1.3253 m³
